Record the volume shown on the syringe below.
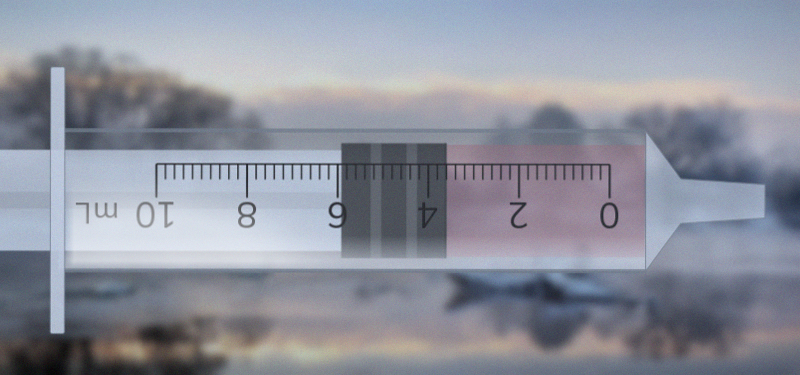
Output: 3.6 mL
